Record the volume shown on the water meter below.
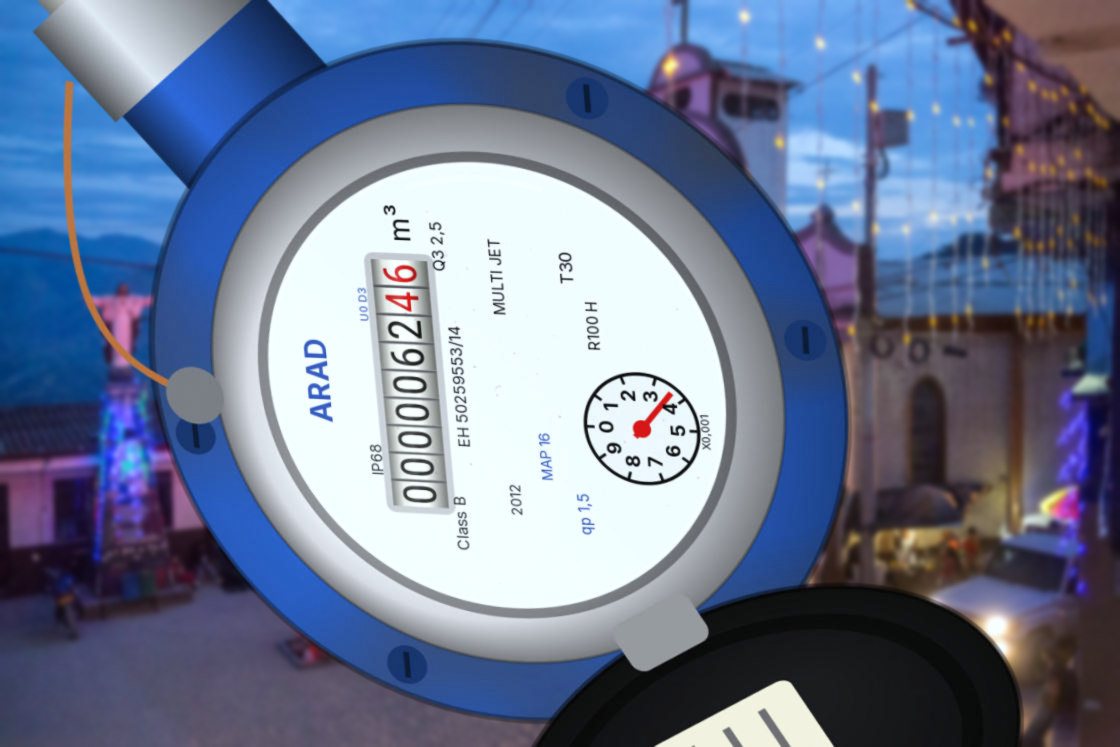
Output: 62.463 m³
